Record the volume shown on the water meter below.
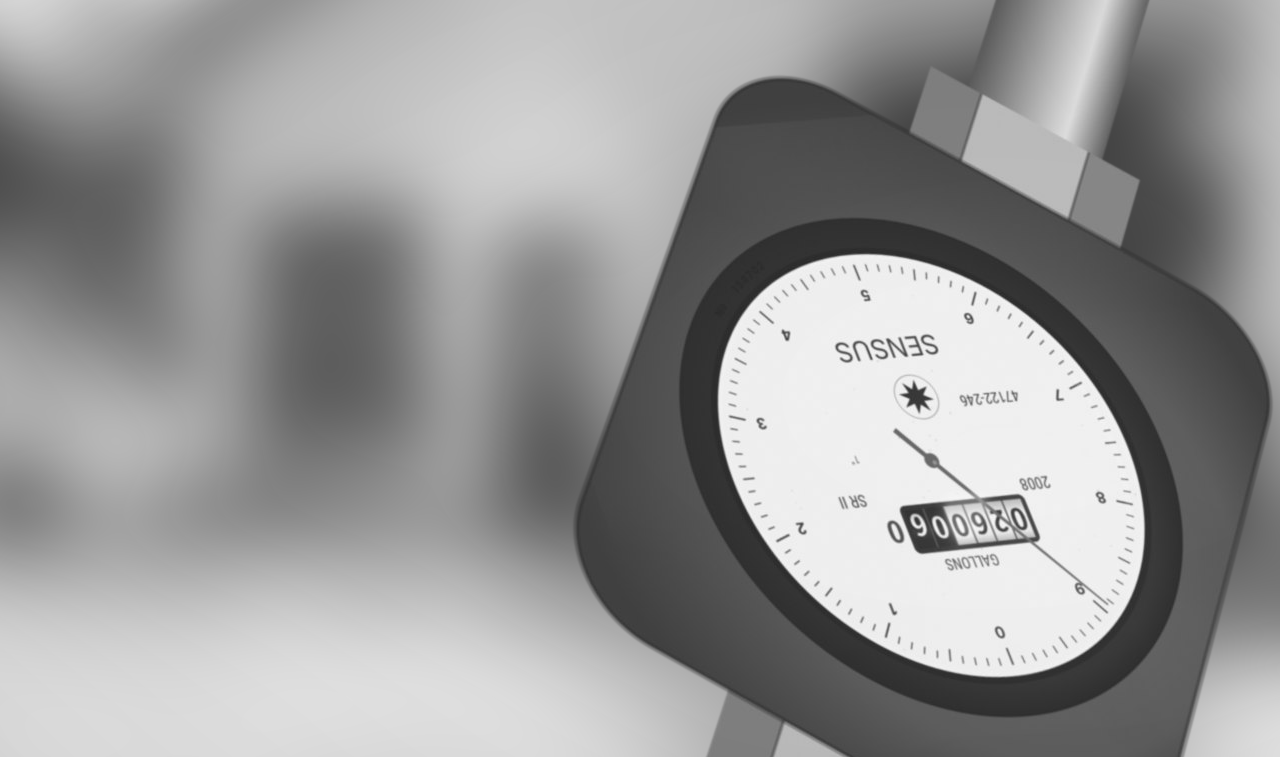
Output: 260058.9 gal
